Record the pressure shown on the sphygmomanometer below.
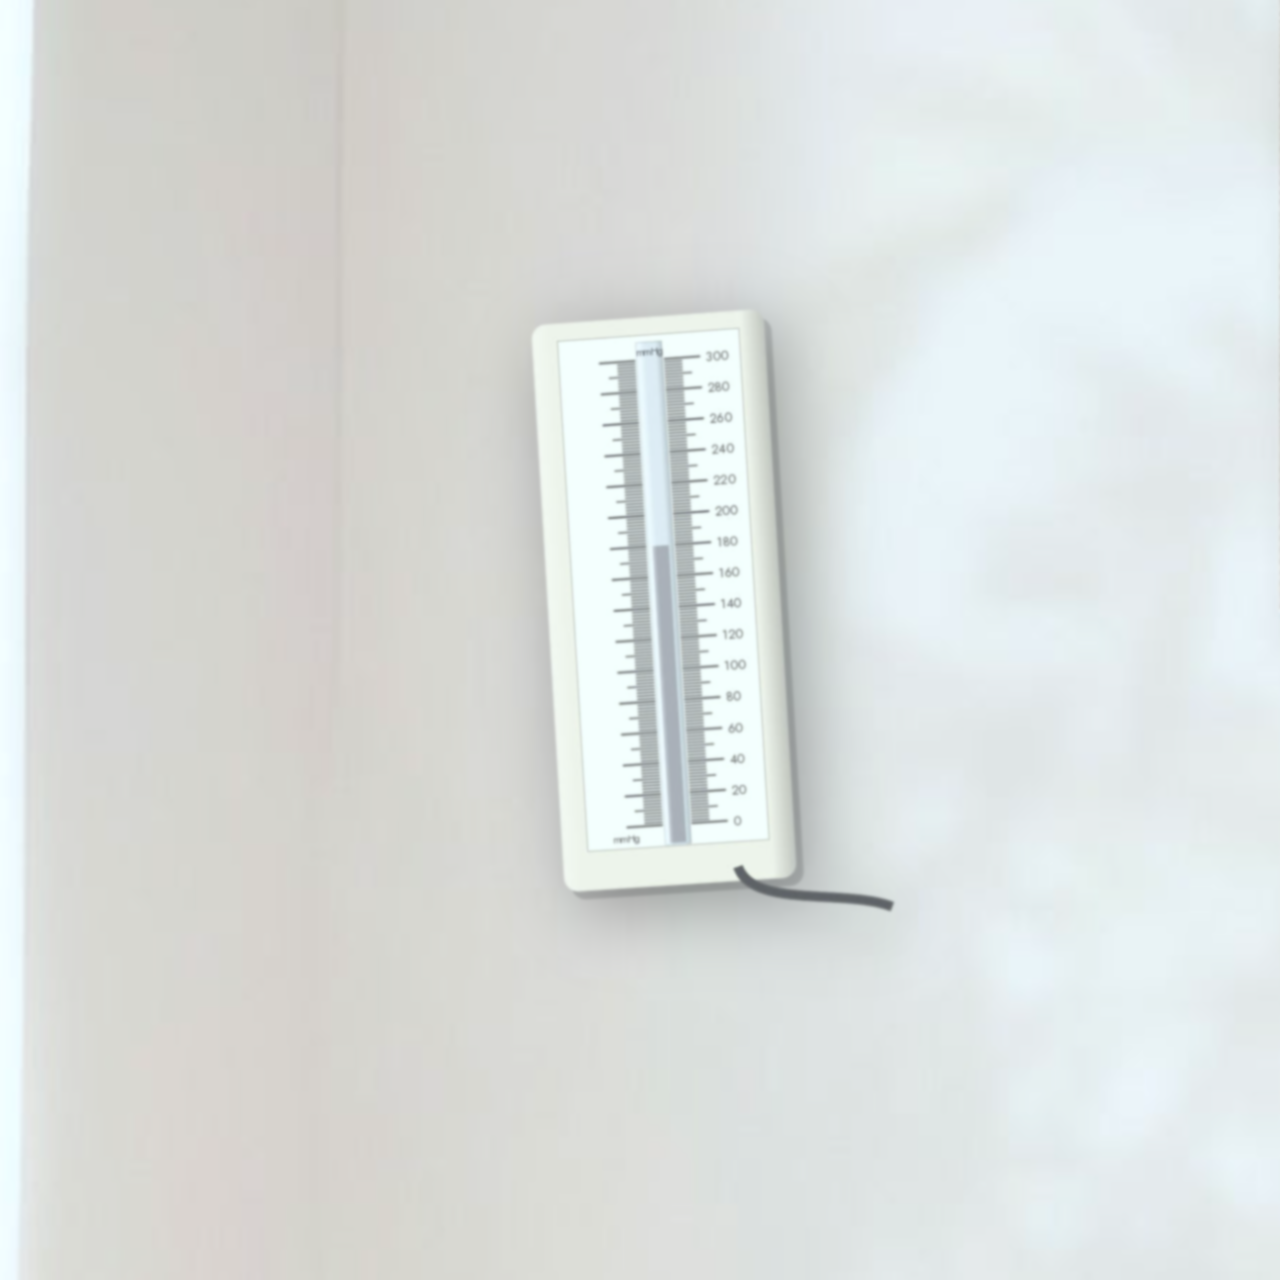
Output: 180 mmHg
